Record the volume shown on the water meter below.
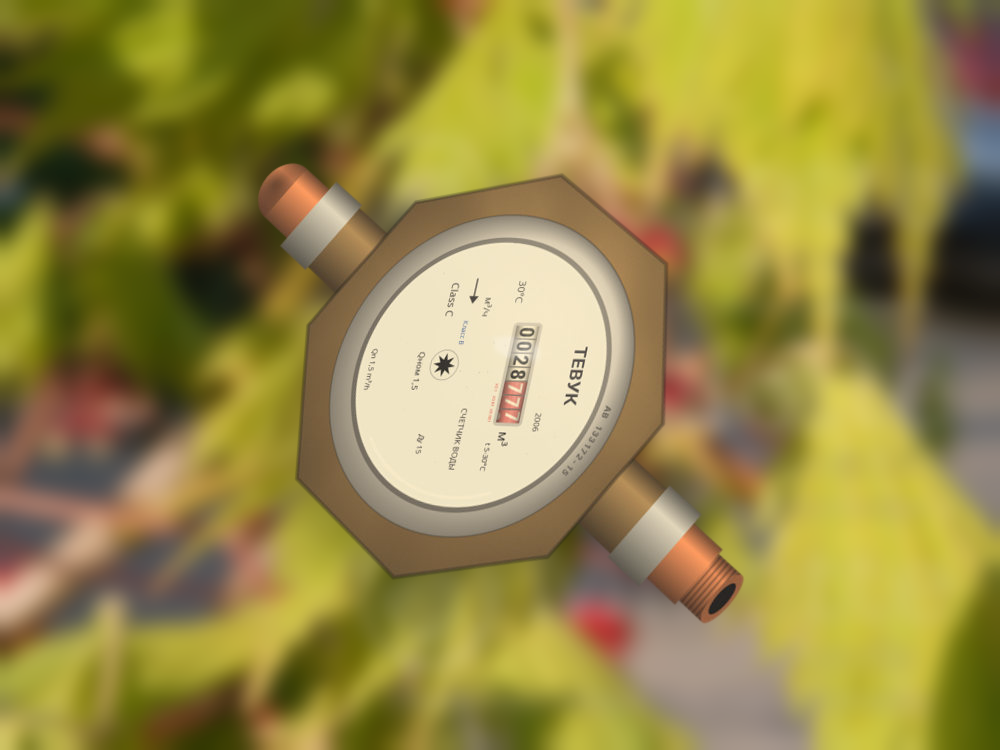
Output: 28.777 m³
